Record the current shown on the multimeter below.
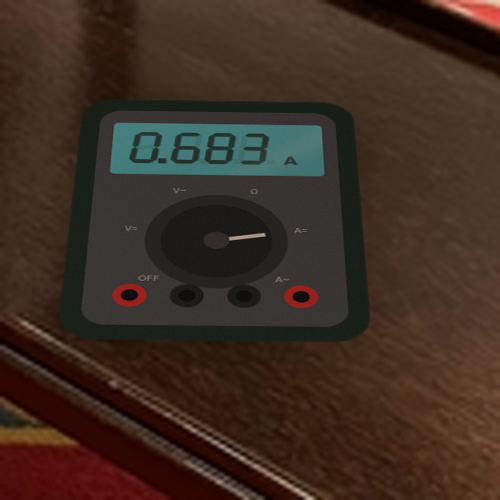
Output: 0.683 A
